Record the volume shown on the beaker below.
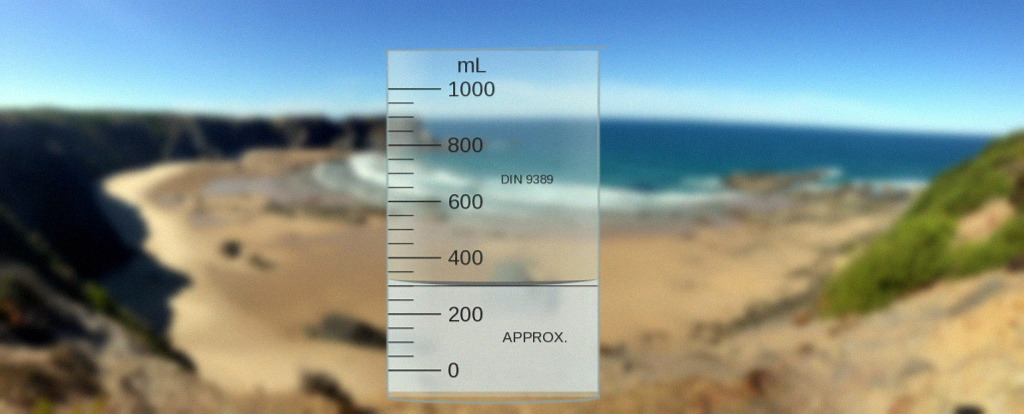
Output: 300 mL
